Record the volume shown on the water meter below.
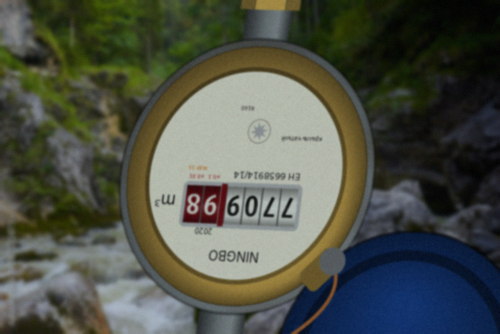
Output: 7709.98 m³
